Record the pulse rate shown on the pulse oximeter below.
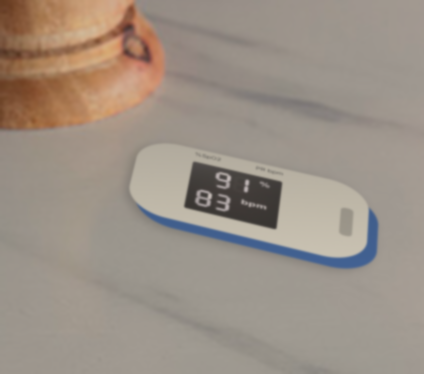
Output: 83 bpm
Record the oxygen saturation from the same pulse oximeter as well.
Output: 91 %
